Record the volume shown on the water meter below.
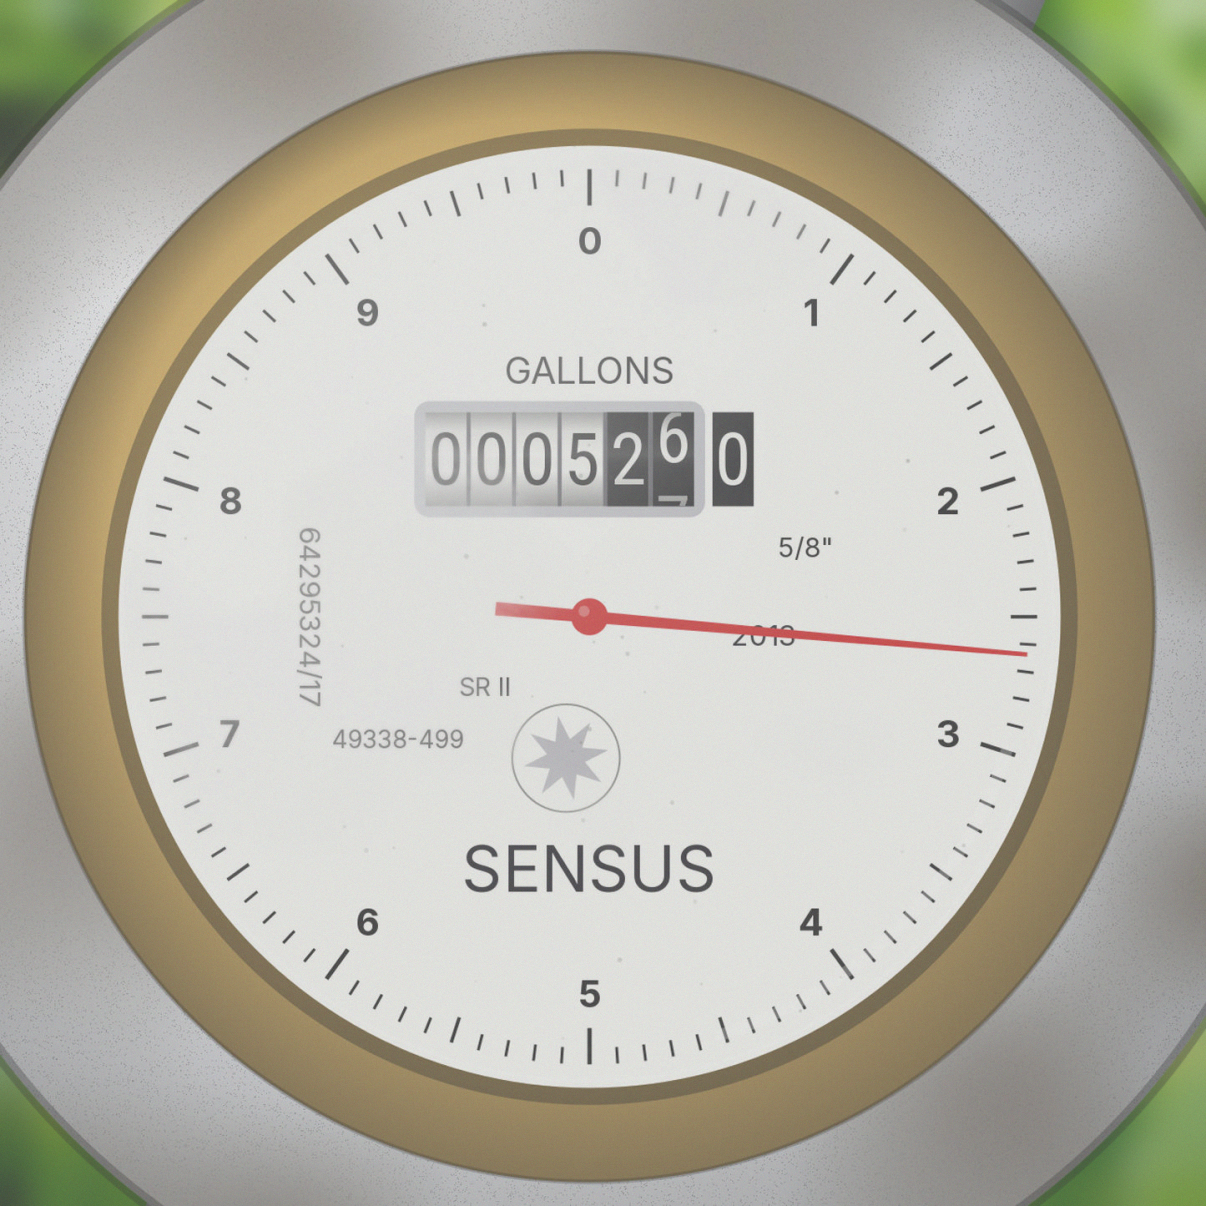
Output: 5262.6 gal
